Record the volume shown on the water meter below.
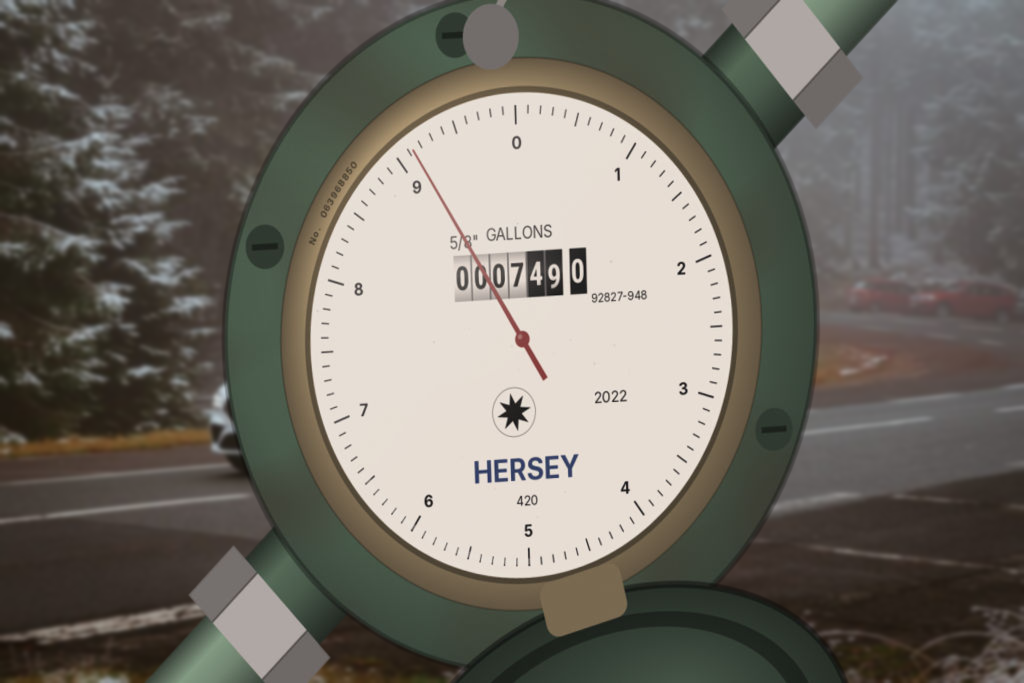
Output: 7489.1 gal
